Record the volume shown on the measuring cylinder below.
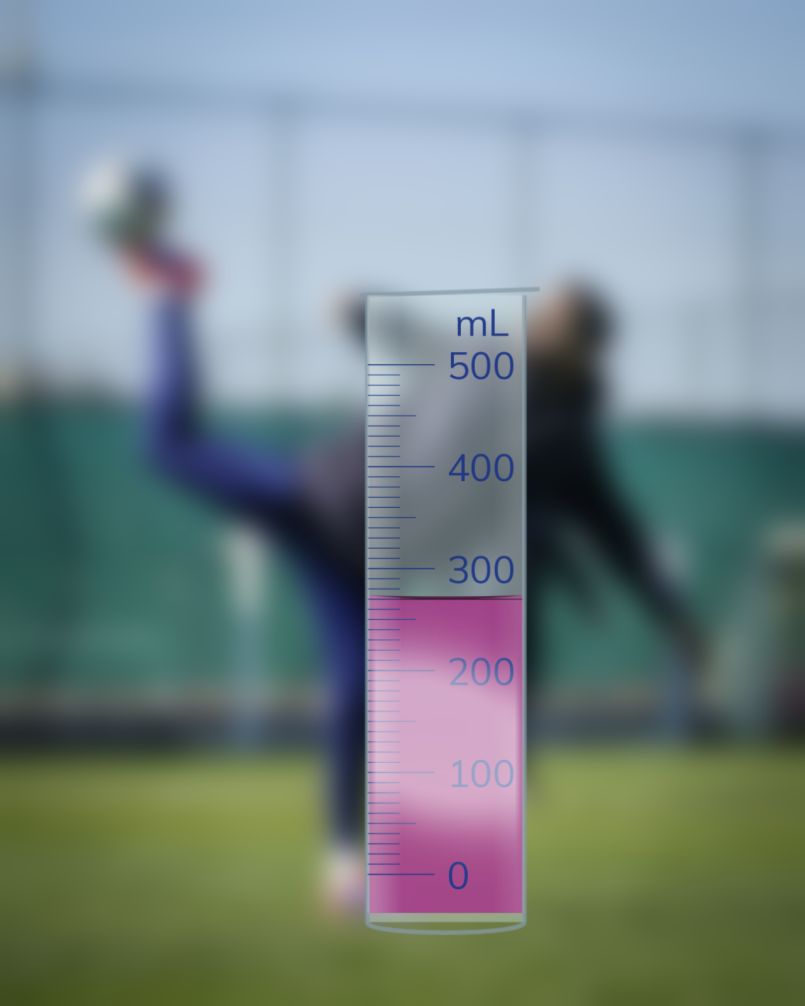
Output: 270 mL
